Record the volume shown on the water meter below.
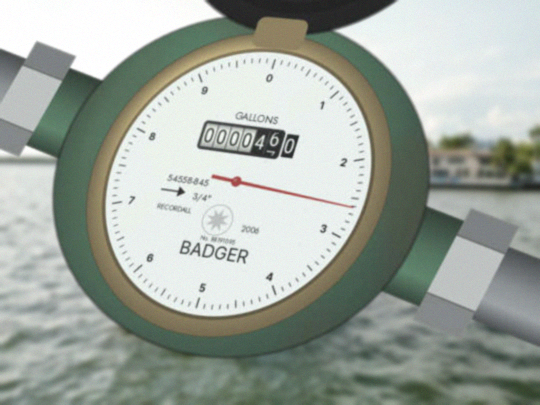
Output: 462.6 gal
